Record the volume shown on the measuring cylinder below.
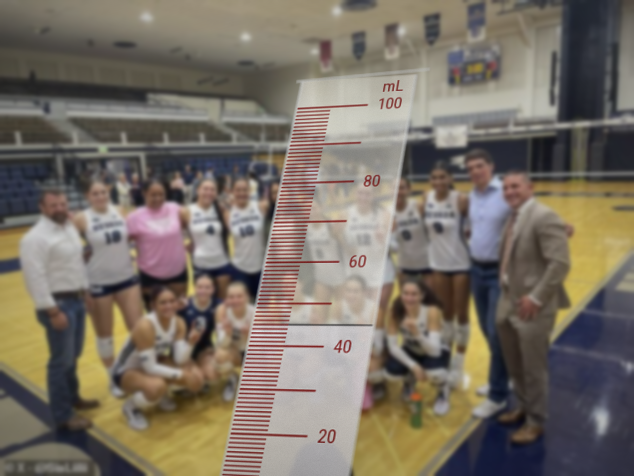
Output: 45 mL
